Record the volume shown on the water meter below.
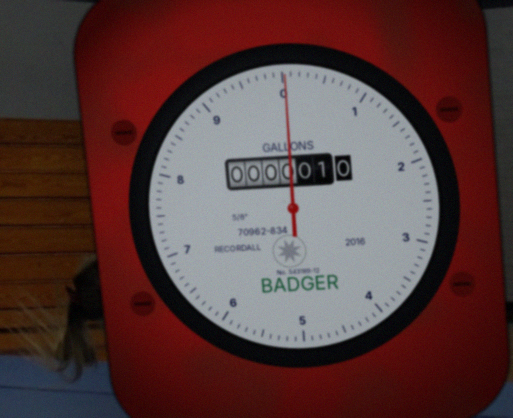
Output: 10.0 gal
